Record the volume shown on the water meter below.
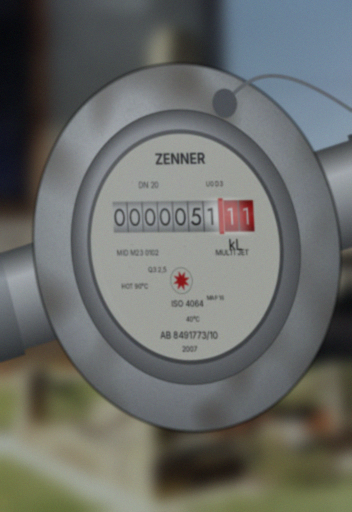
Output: 51.11 kL
